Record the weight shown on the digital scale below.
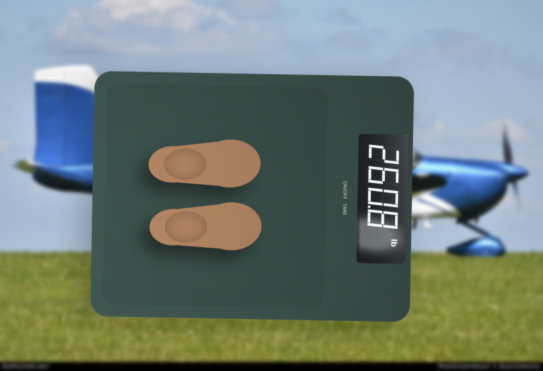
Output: 260.8 lb
